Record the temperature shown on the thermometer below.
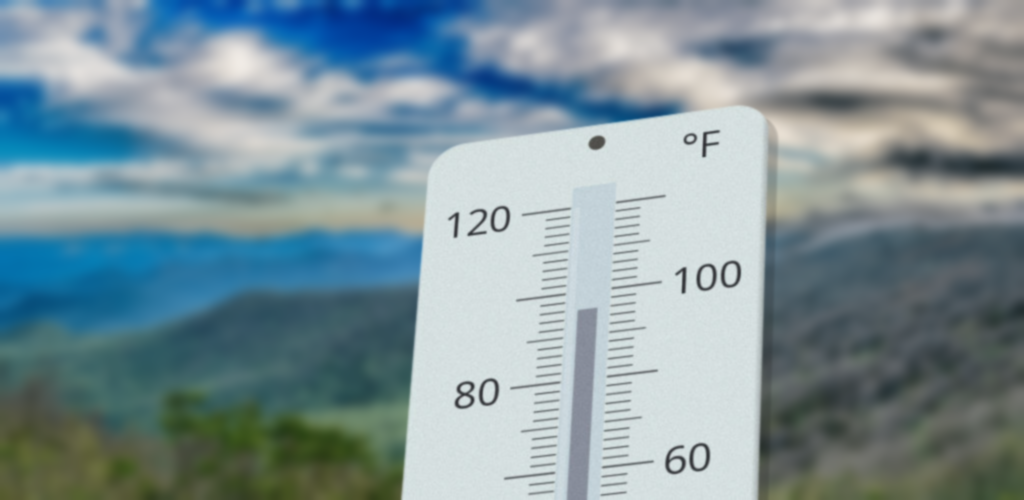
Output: 96 °F
